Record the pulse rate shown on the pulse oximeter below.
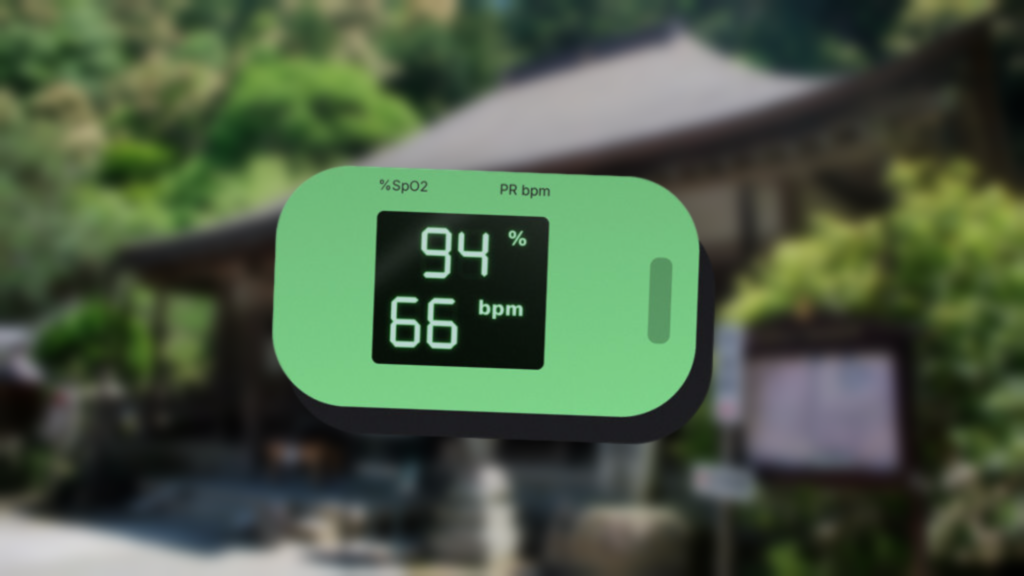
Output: 66 bpm
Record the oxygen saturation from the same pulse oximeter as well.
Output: 94 %
